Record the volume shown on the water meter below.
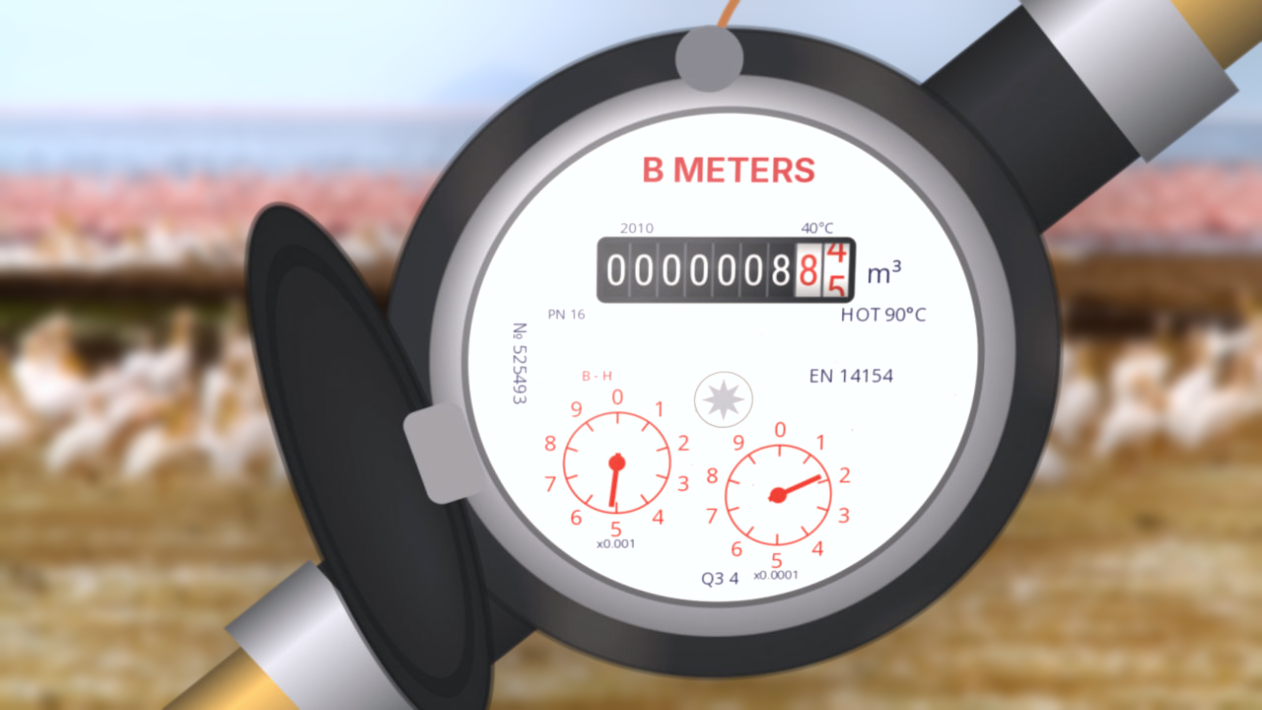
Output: 8.8451 m³
